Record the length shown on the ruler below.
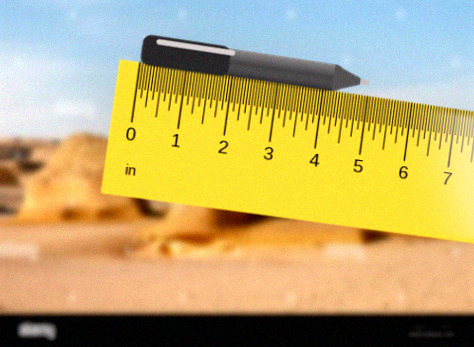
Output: 5 in
